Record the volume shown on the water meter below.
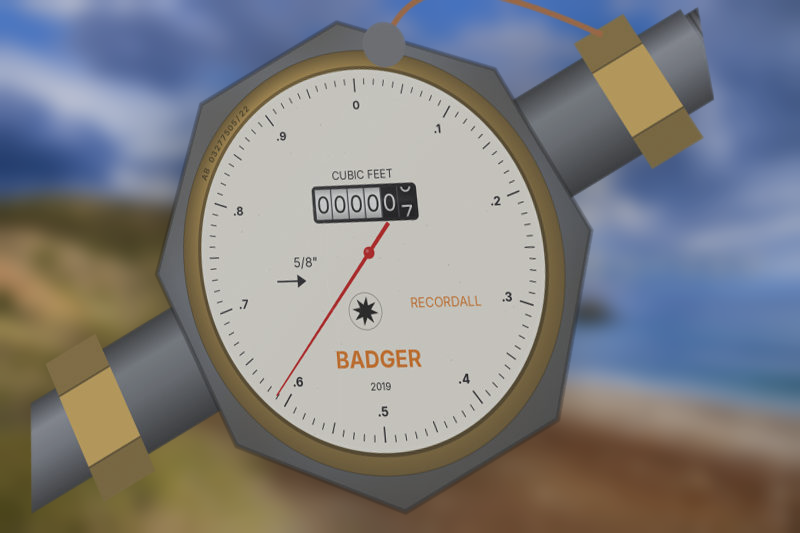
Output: 6.61 ft³
